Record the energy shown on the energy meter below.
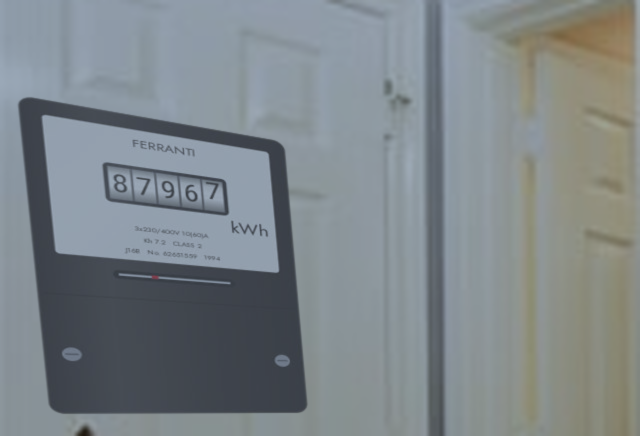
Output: 87967 kWh
